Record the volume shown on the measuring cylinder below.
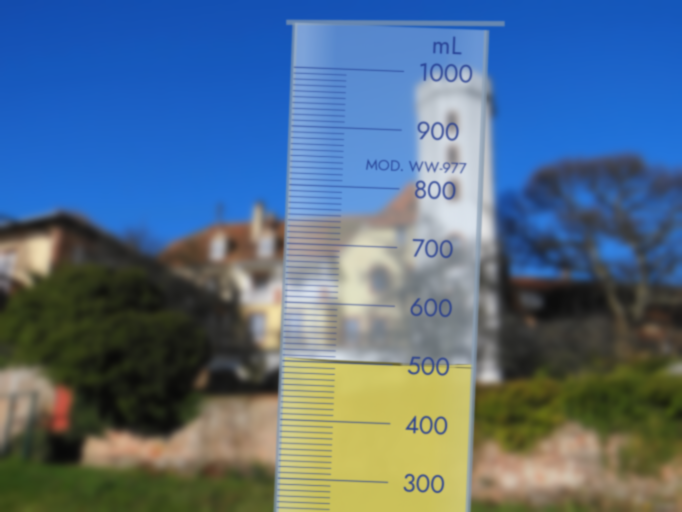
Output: 500 mL
